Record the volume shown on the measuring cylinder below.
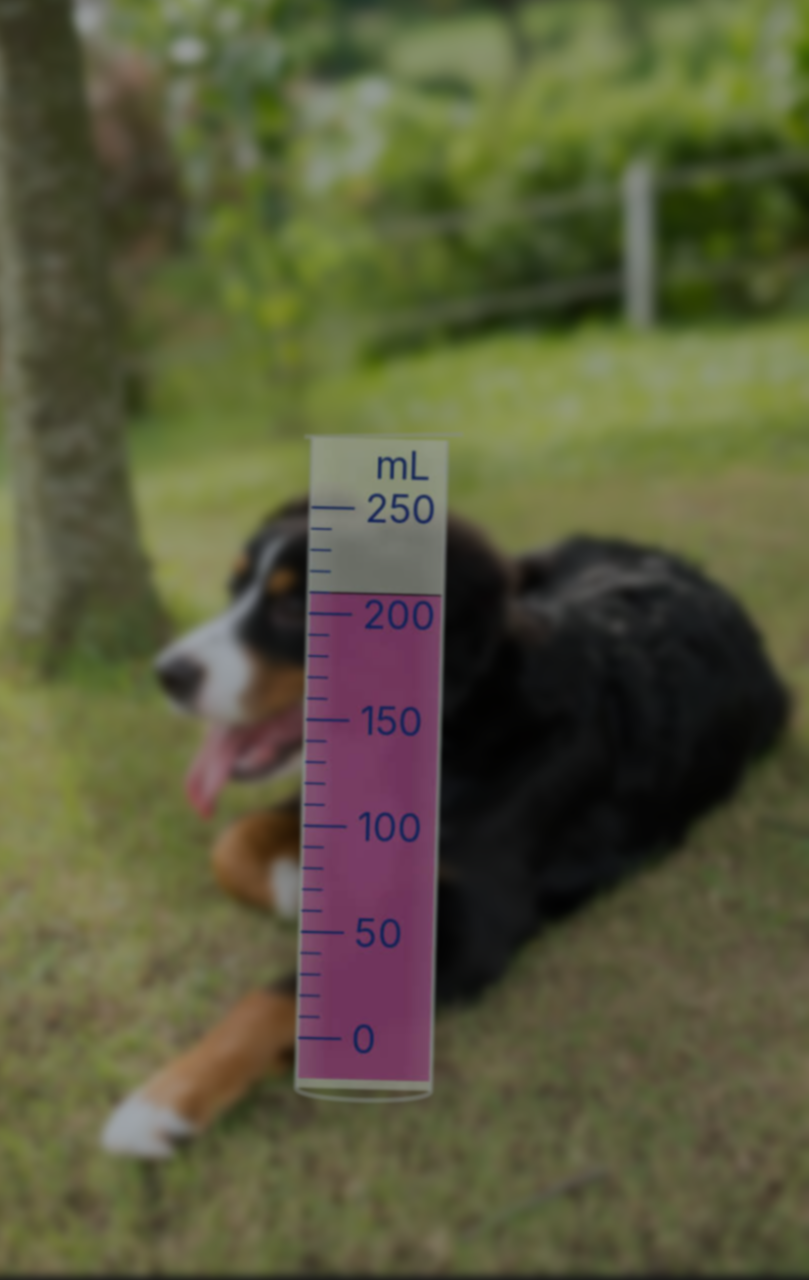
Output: 210 mL
